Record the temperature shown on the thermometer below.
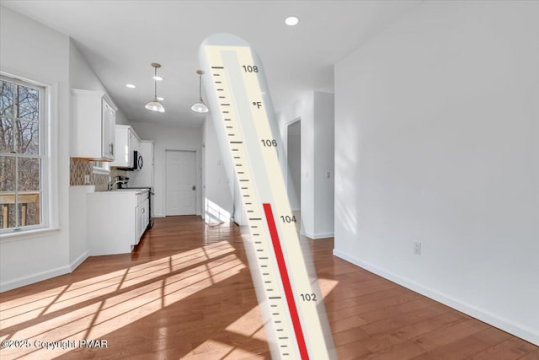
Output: 104.4 °F
